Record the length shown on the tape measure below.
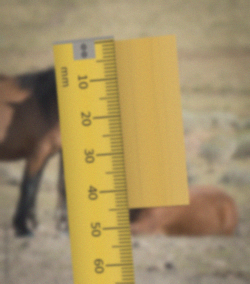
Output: 45 mm
